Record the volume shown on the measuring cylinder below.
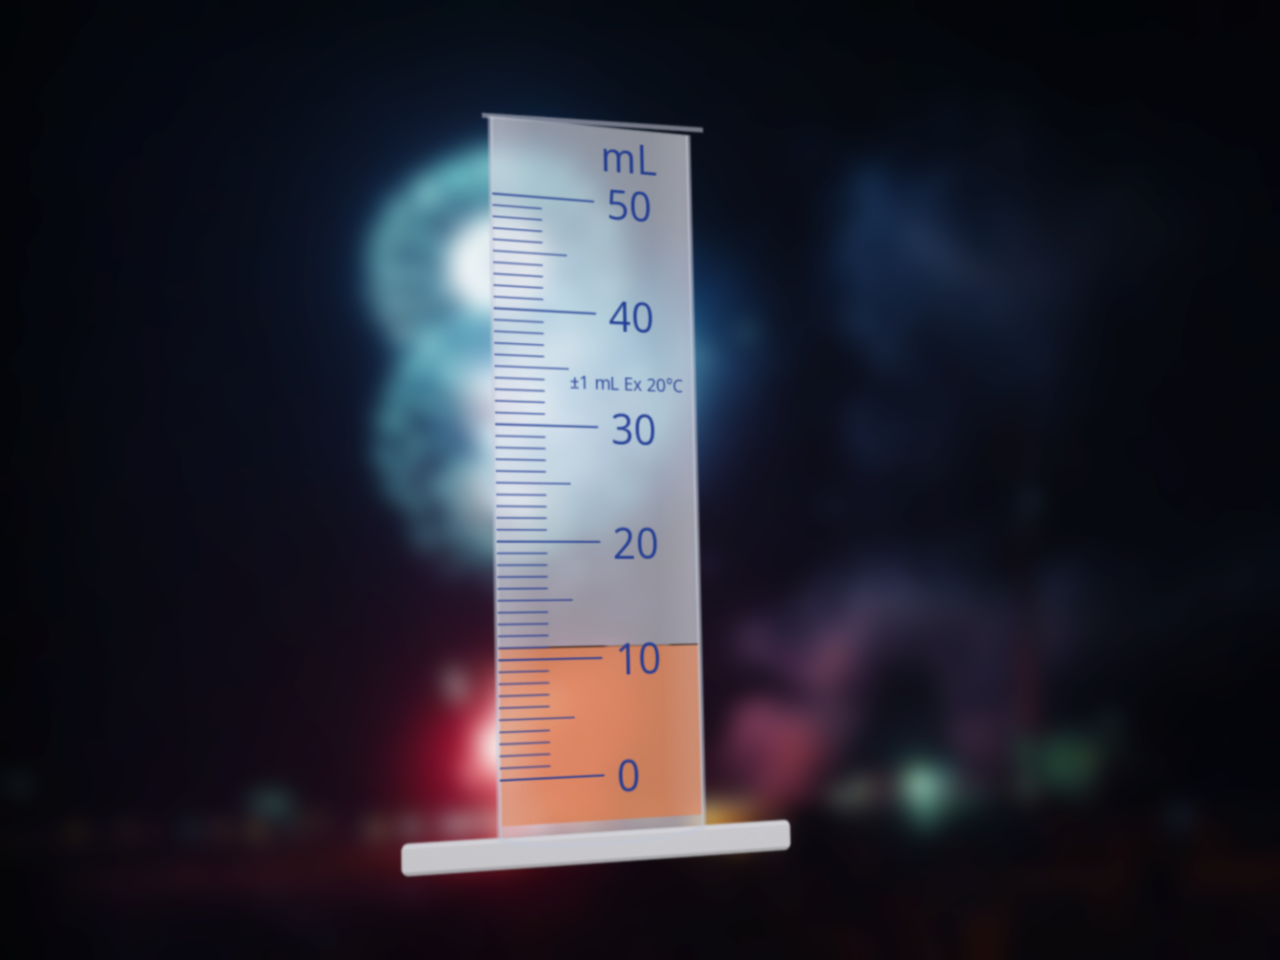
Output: 11 mL
